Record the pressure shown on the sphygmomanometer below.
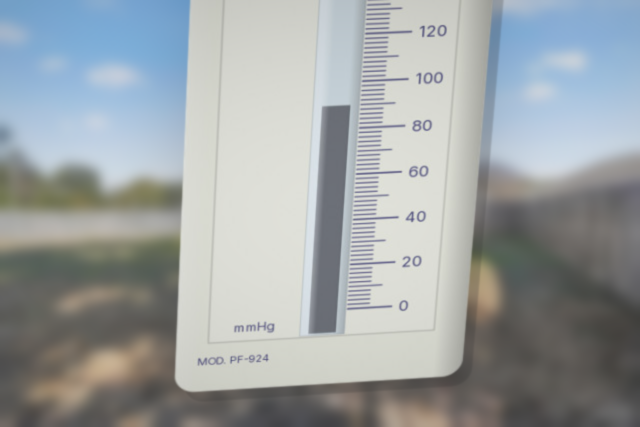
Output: 90 mmHg
